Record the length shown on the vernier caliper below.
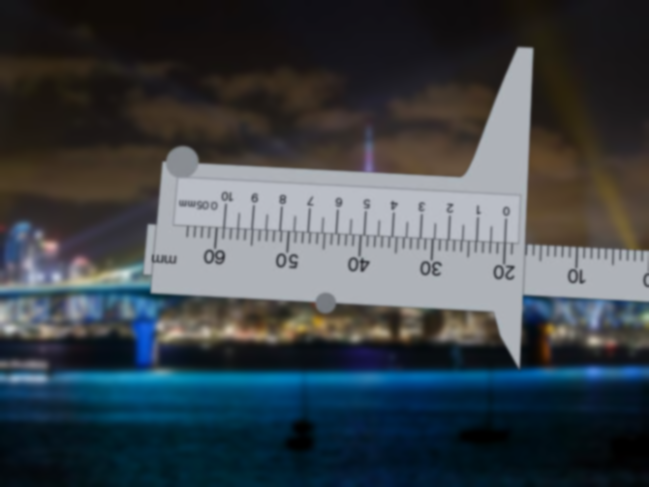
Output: 20.0 mm
